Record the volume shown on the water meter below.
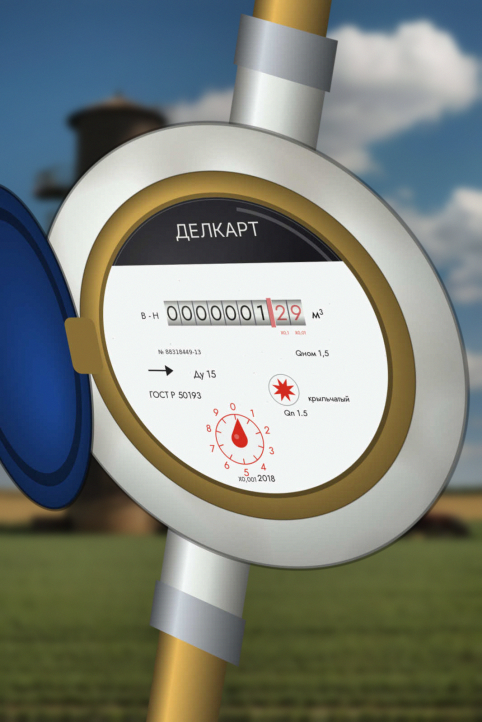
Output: 1.290 m³
